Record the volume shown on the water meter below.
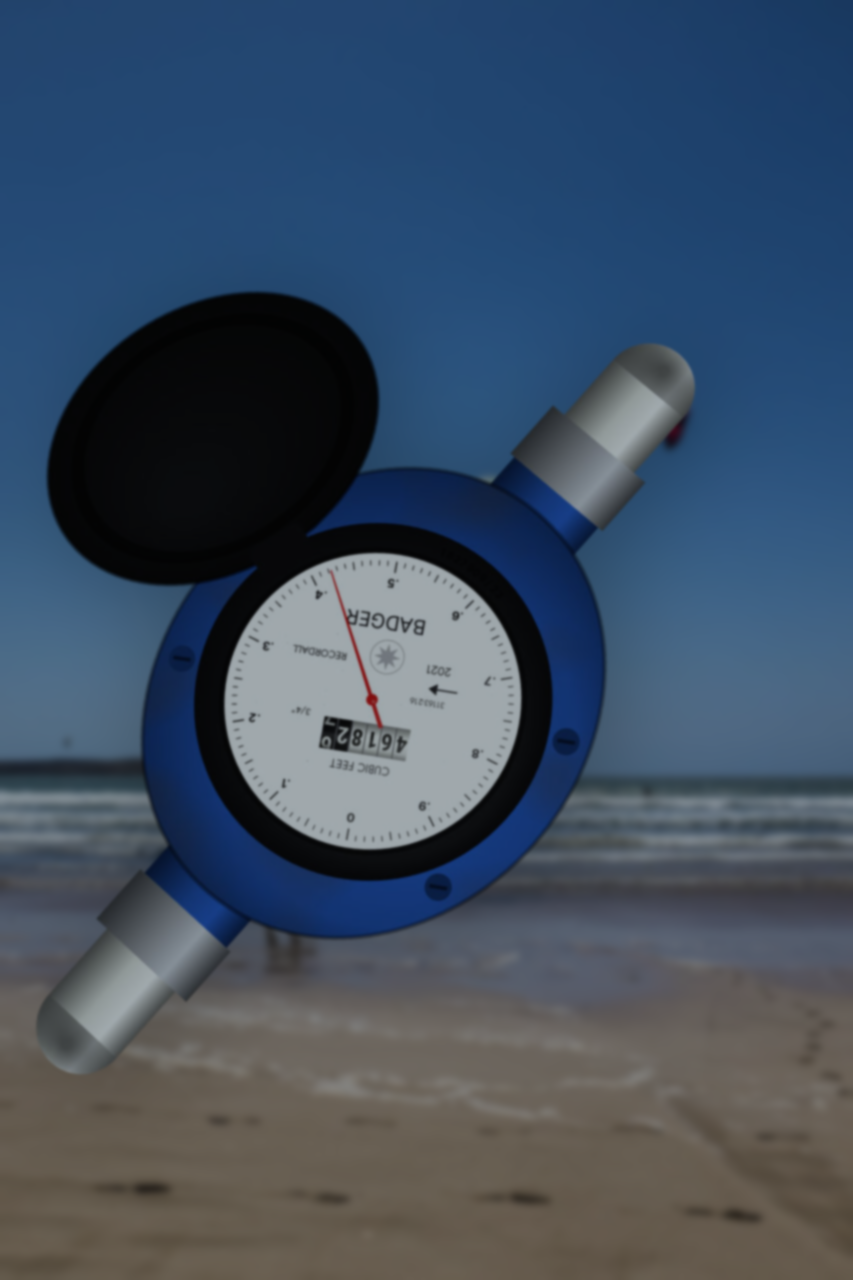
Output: 461826.42 ft³
